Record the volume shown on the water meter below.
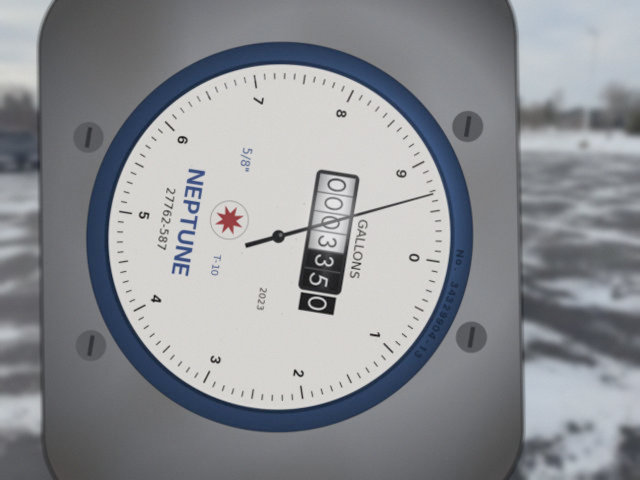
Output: 3349.3 gal
